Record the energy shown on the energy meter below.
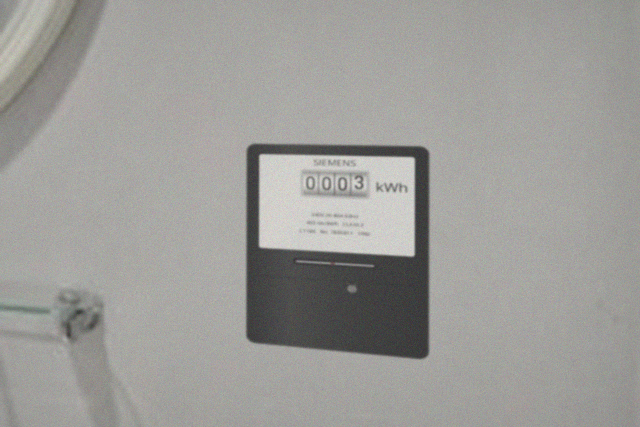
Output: 3 kWh
